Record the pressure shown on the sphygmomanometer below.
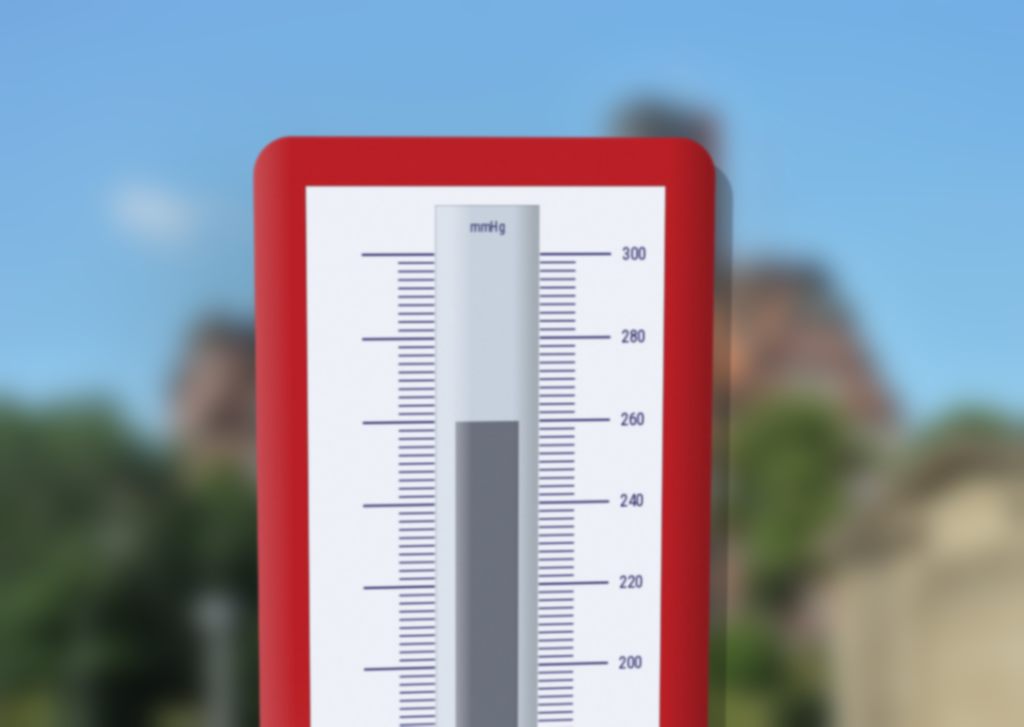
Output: 260 mmHg
